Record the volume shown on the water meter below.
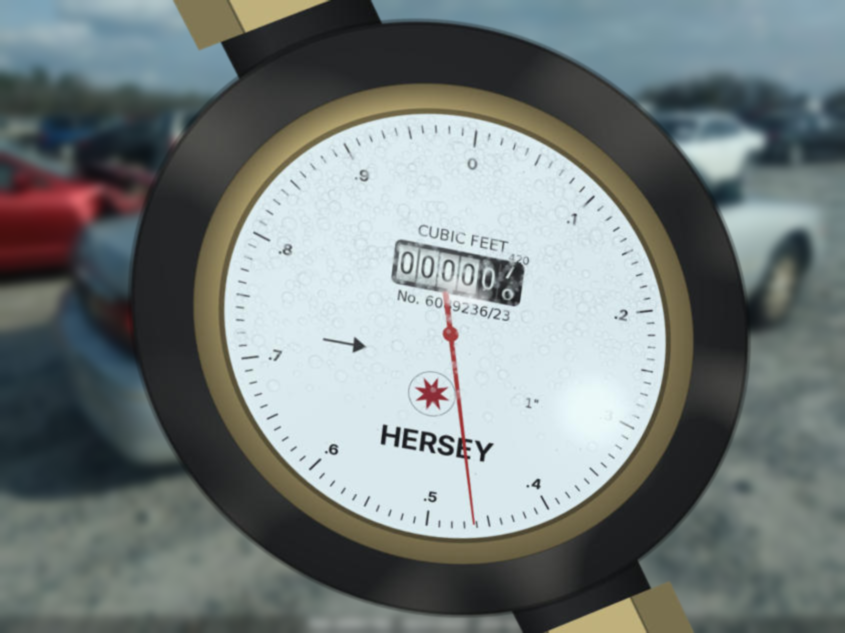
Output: 7.46 ft³
